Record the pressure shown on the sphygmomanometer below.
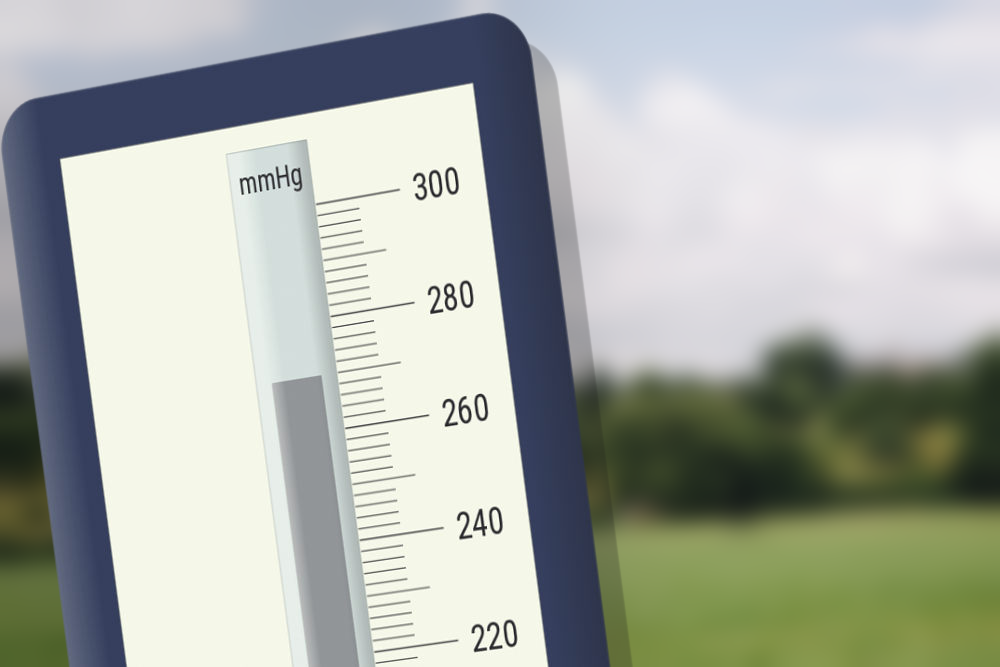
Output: 270 mmHg
